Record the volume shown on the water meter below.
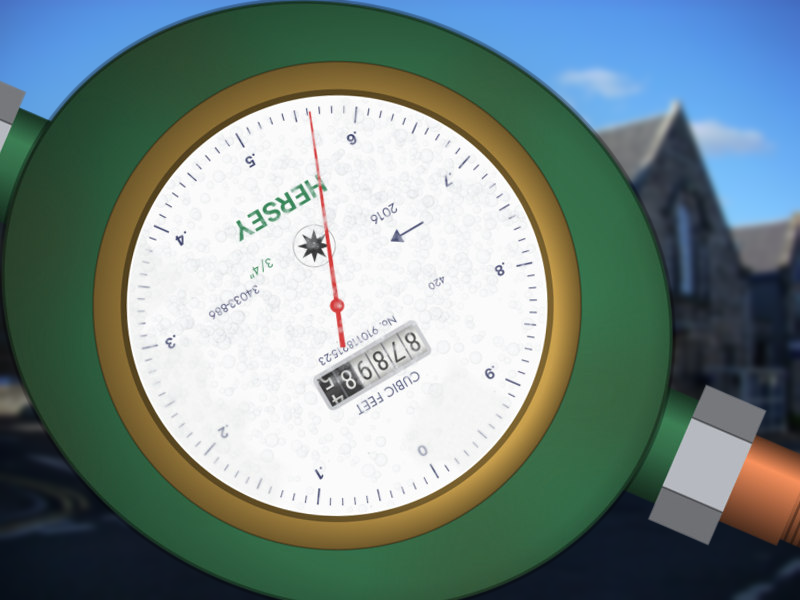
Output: 878984.56 ft³
